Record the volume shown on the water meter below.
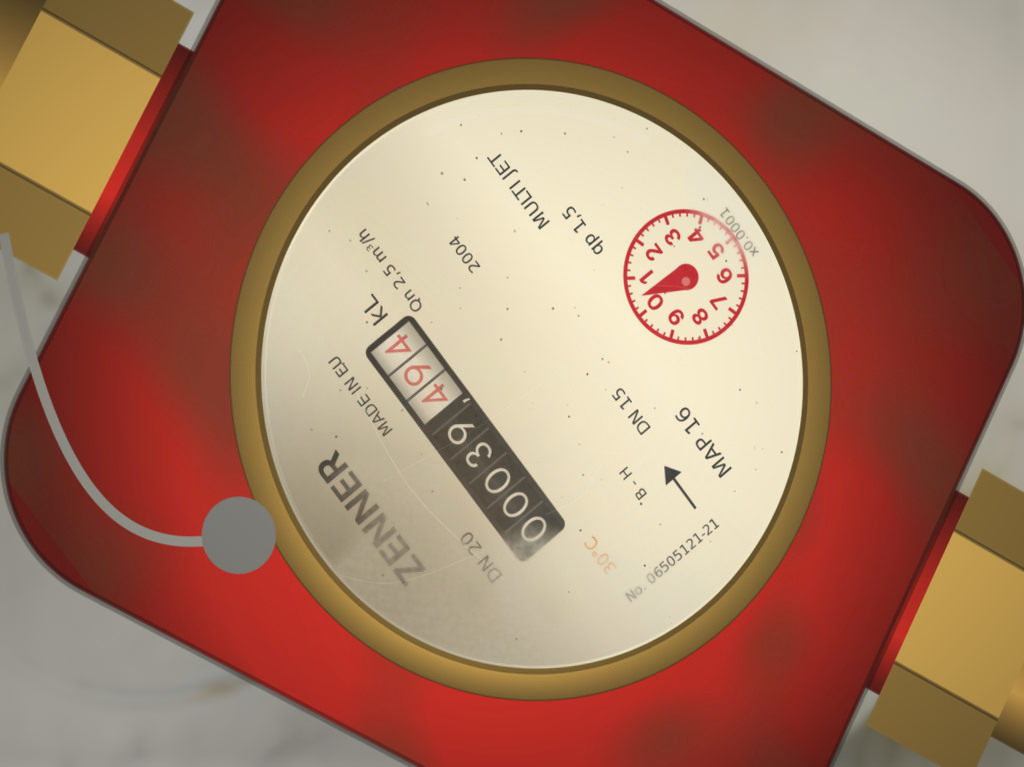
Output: 39.4940 kL
